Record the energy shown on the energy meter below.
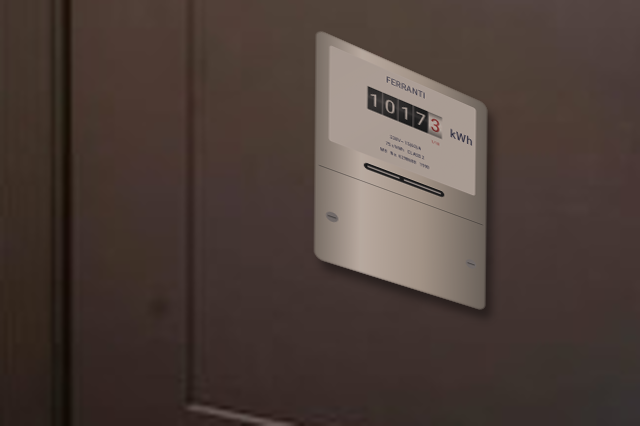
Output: 1017.3 kWh
